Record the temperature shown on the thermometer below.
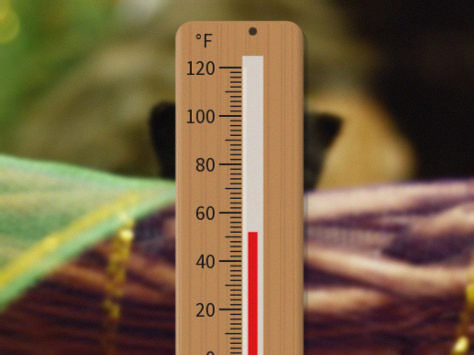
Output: 52 °F
